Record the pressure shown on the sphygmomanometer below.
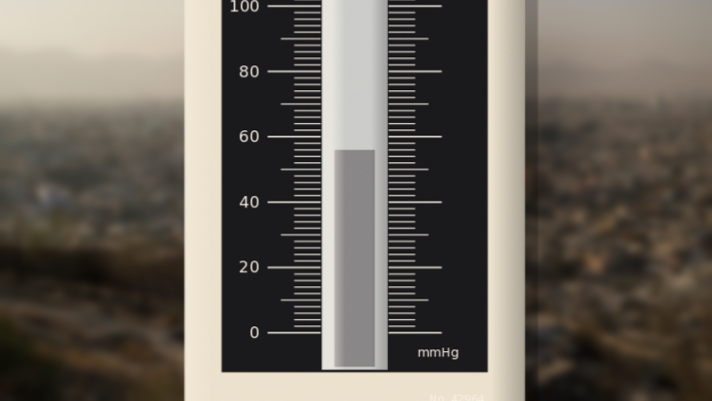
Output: 56 mmHg
